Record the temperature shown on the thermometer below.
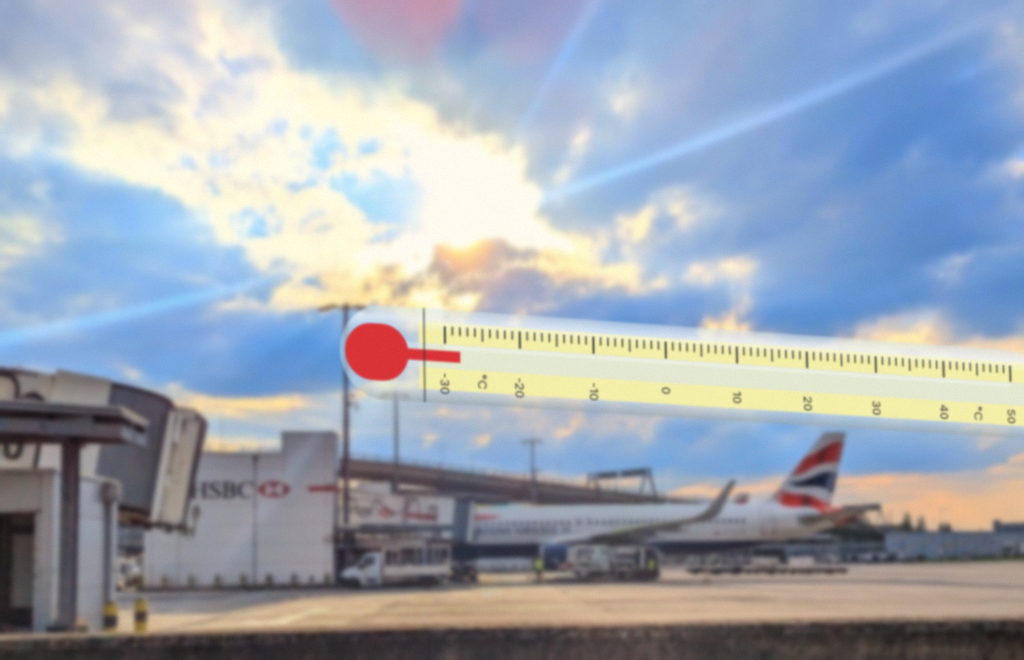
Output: -28 °C
